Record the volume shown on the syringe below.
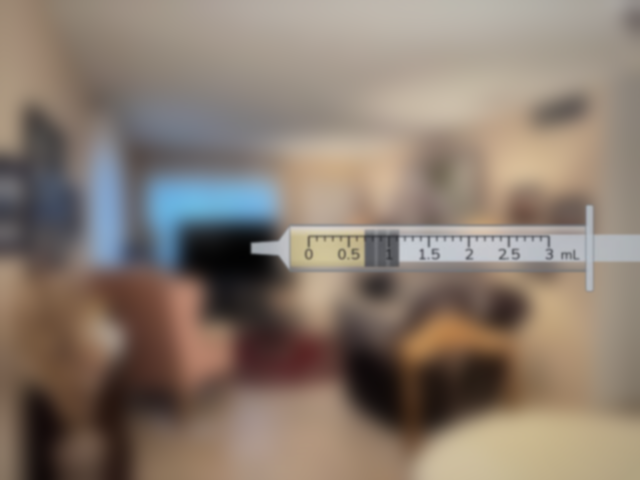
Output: 0.7 mL
